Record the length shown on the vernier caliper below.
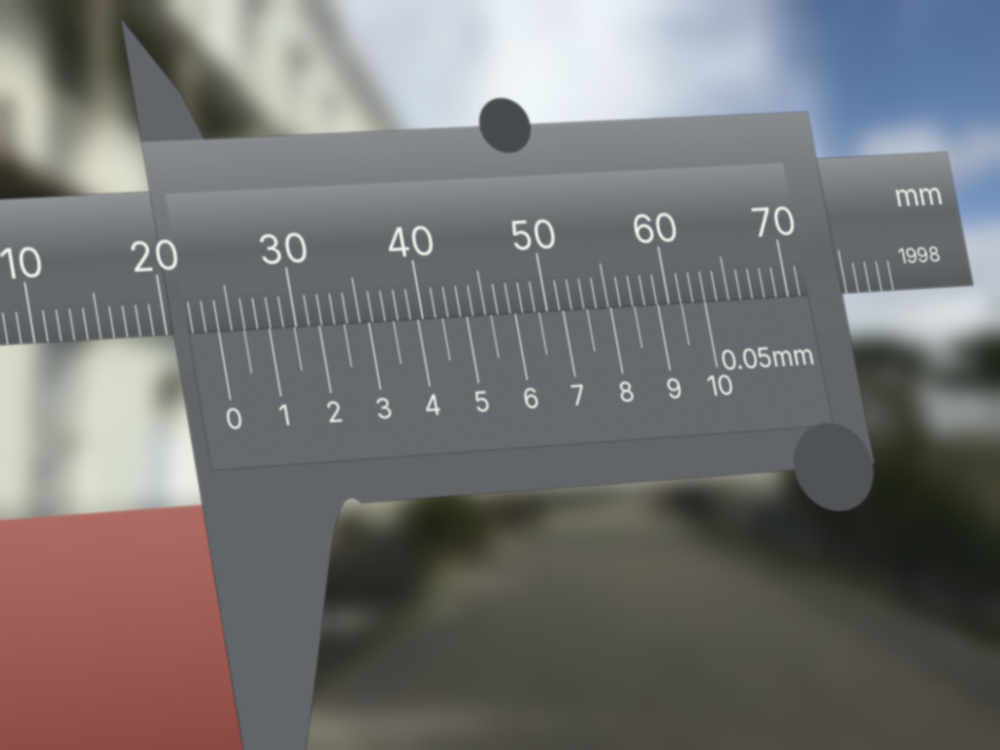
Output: 24.0 mm
